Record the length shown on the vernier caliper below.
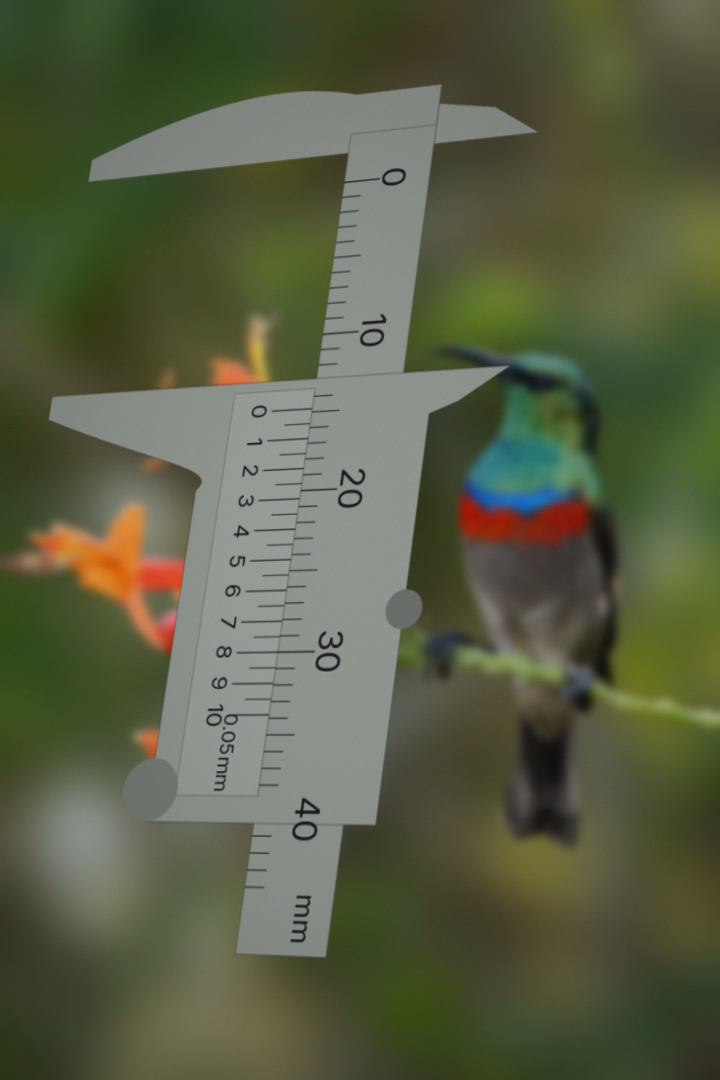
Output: 14.8 mm
